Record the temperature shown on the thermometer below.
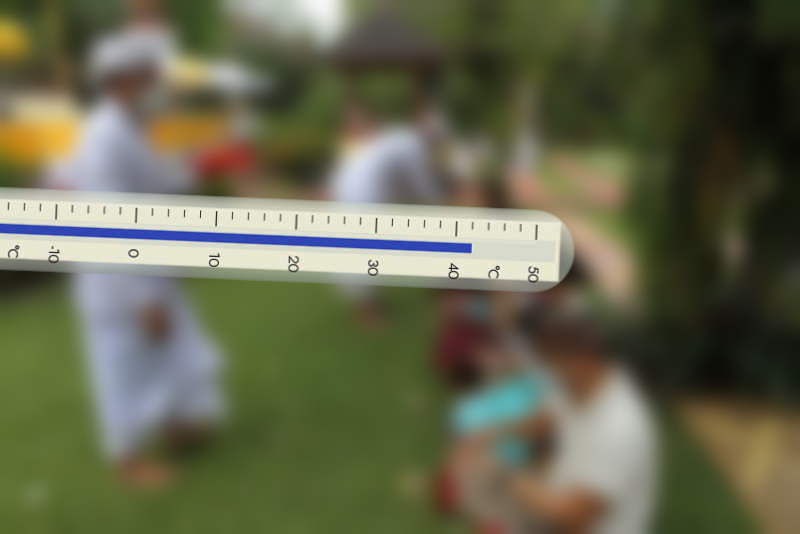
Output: 42 °C
